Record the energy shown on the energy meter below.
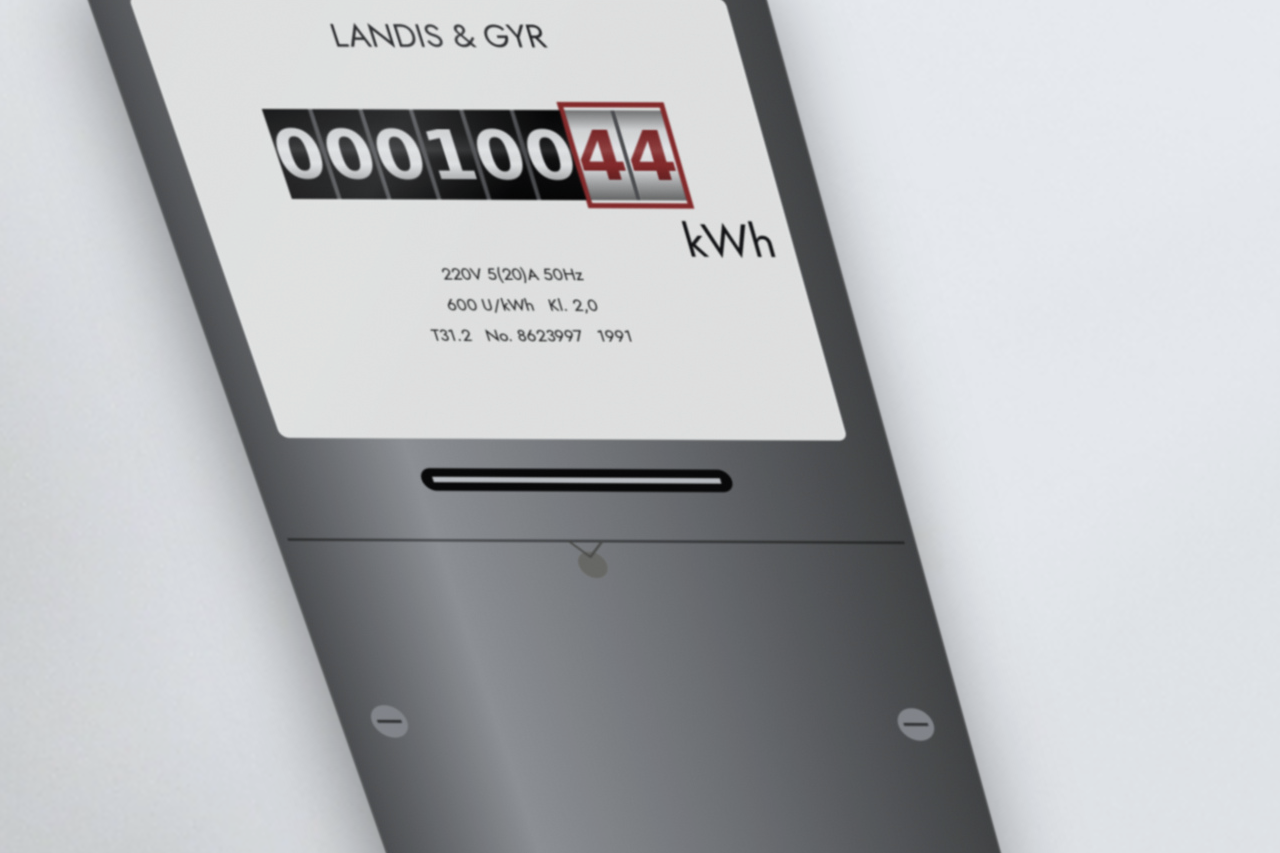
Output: 100.44 kWh
